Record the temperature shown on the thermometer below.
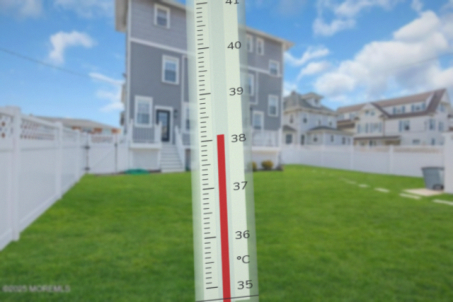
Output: 38.1 °C
